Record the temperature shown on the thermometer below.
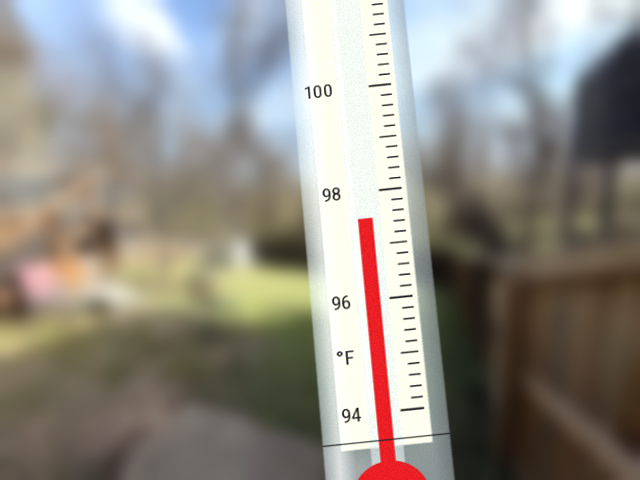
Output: 97.5 °F
